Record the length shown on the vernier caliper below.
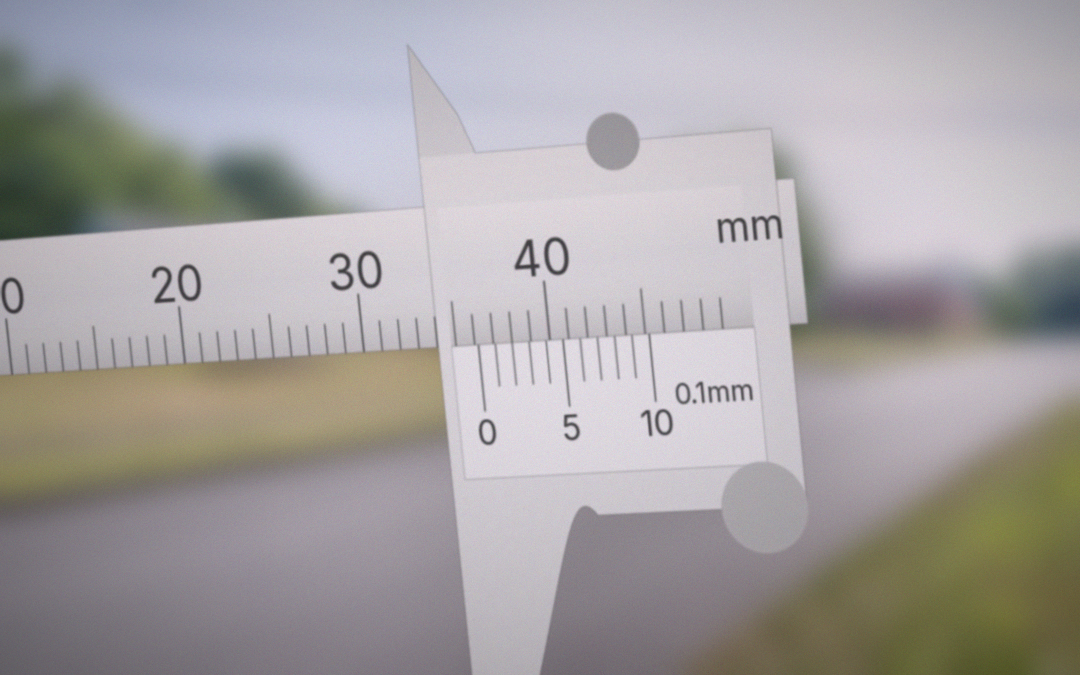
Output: 36.2 mm
